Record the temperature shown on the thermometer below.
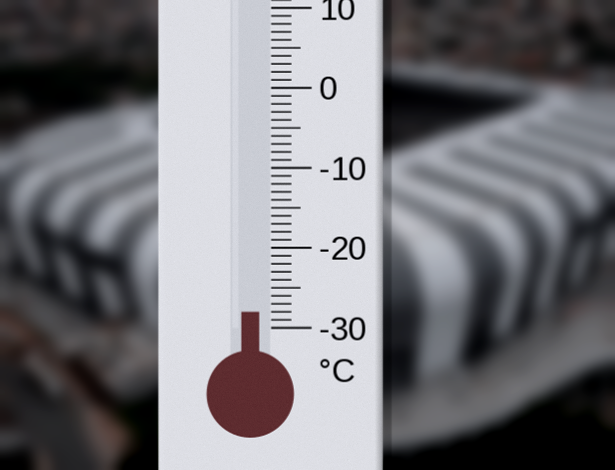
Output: -28 °C
